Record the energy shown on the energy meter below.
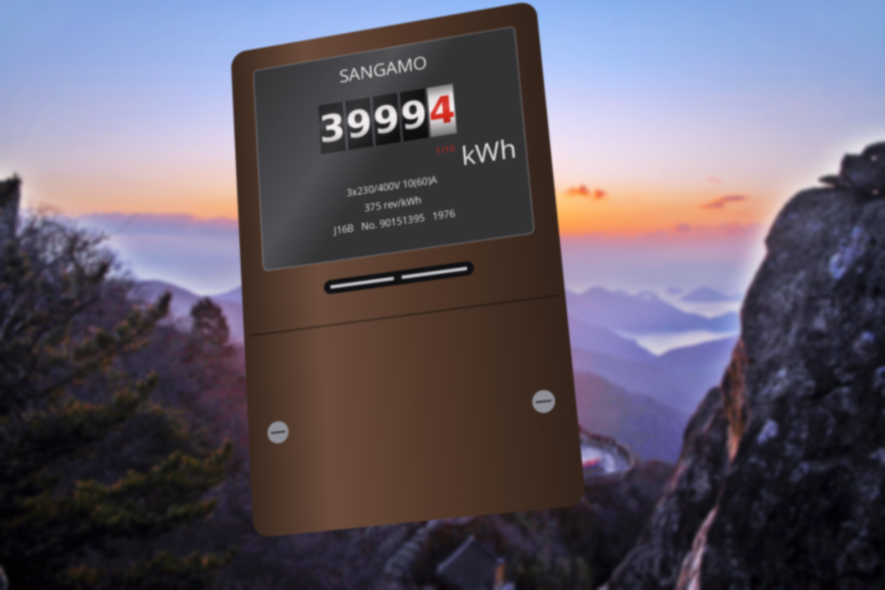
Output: 3999.4 kWh
